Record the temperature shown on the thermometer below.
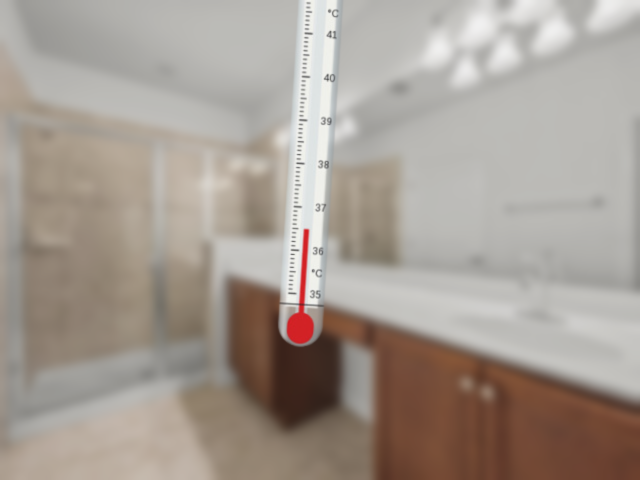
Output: 36.5 °C
